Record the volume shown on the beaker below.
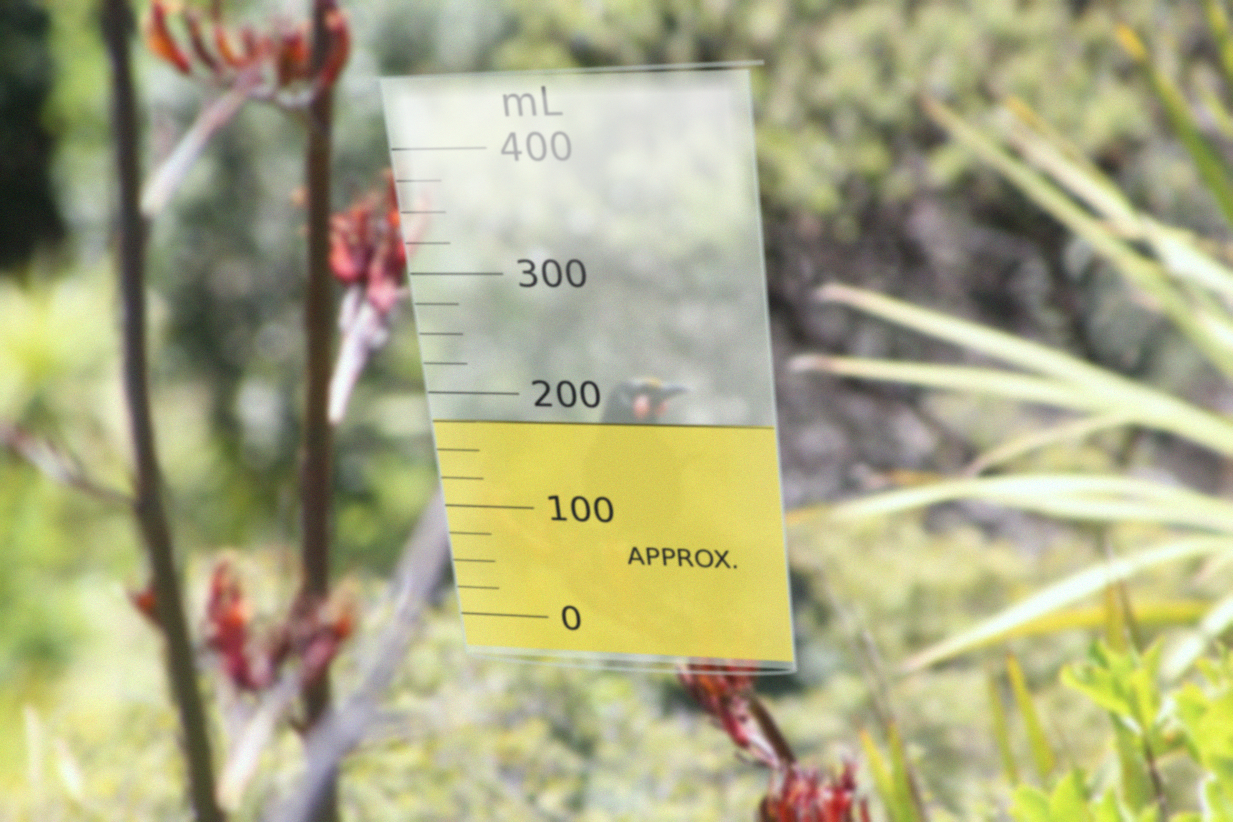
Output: 175 mL
